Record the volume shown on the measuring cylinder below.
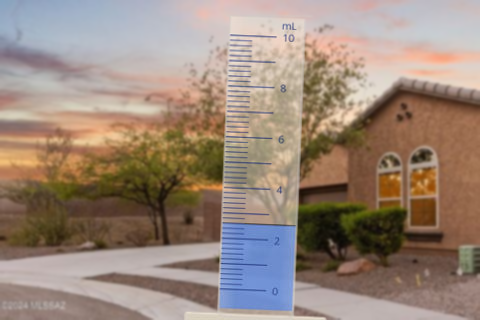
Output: 2.6 mL
